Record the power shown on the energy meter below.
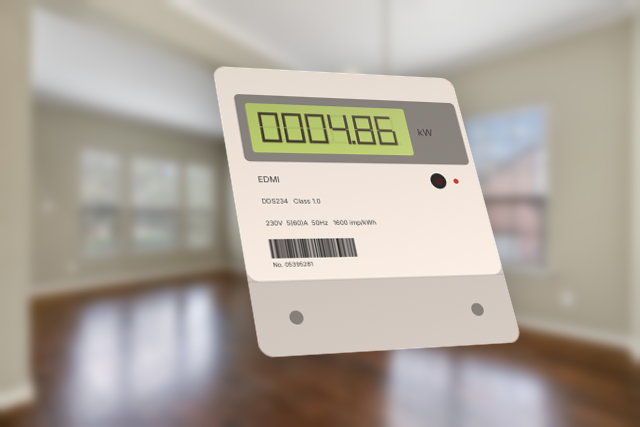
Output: 4.86 kW
